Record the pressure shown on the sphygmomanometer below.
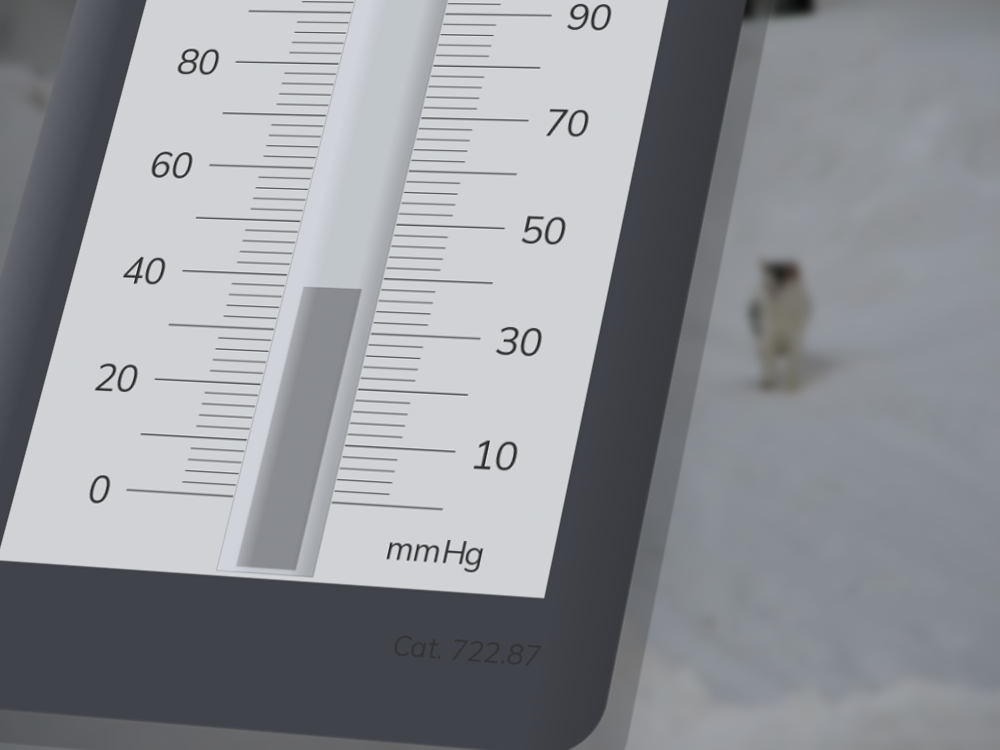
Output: 38 mmHg
